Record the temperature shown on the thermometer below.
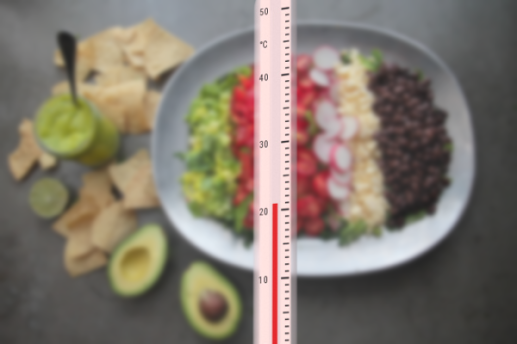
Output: 21 °C
